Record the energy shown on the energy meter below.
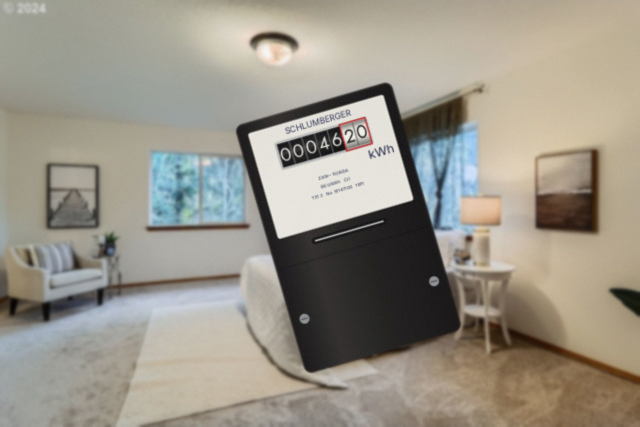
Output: 46.20 kWh
